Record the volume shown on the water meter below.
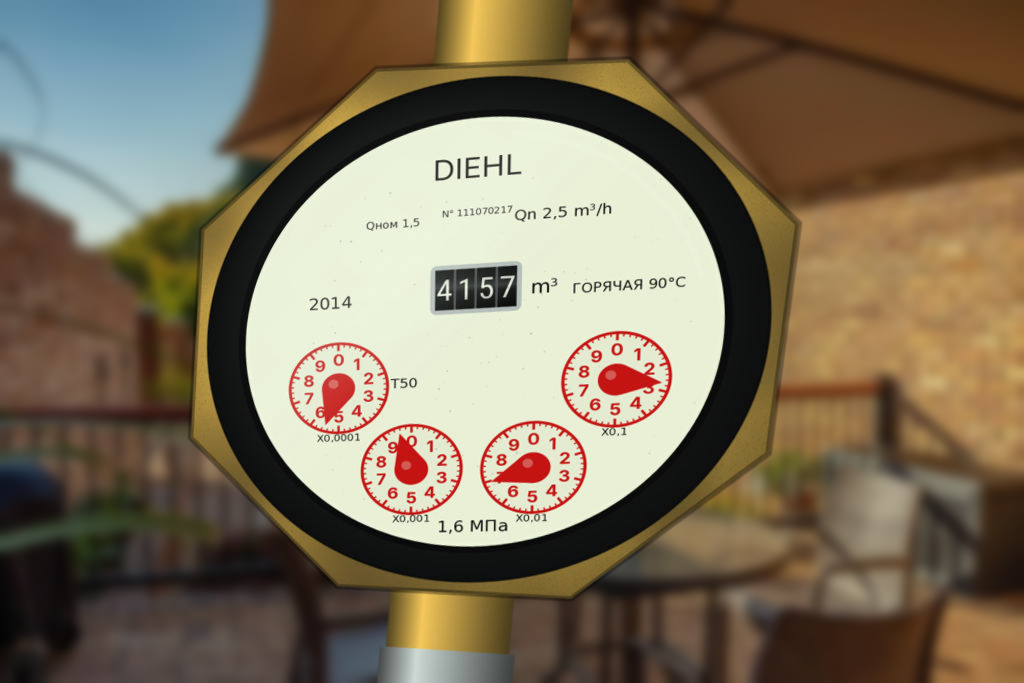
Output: 4157.2695 m³
